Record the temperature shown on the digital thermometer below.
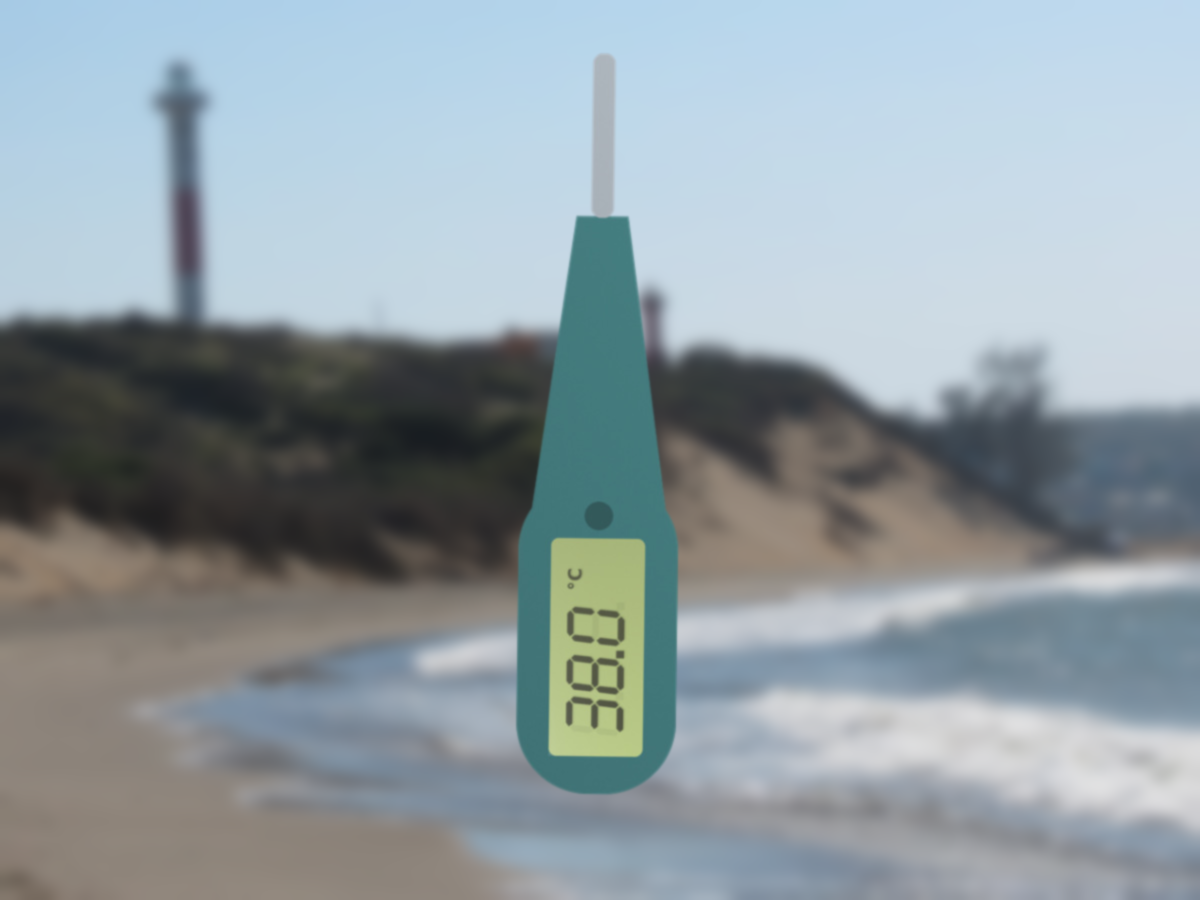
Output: 38.0 °C
